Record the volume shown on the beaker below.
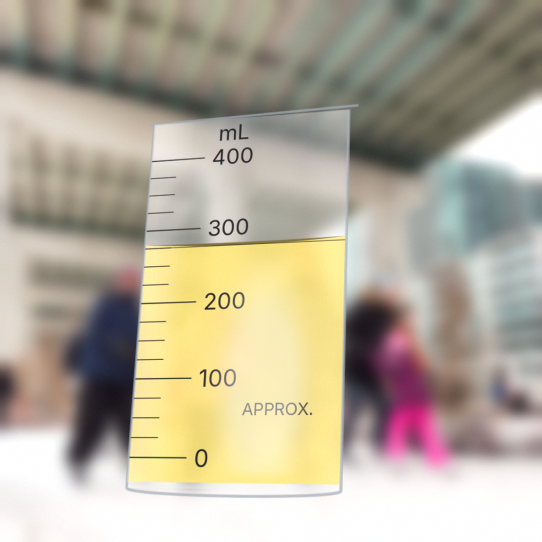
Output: 275 mL
